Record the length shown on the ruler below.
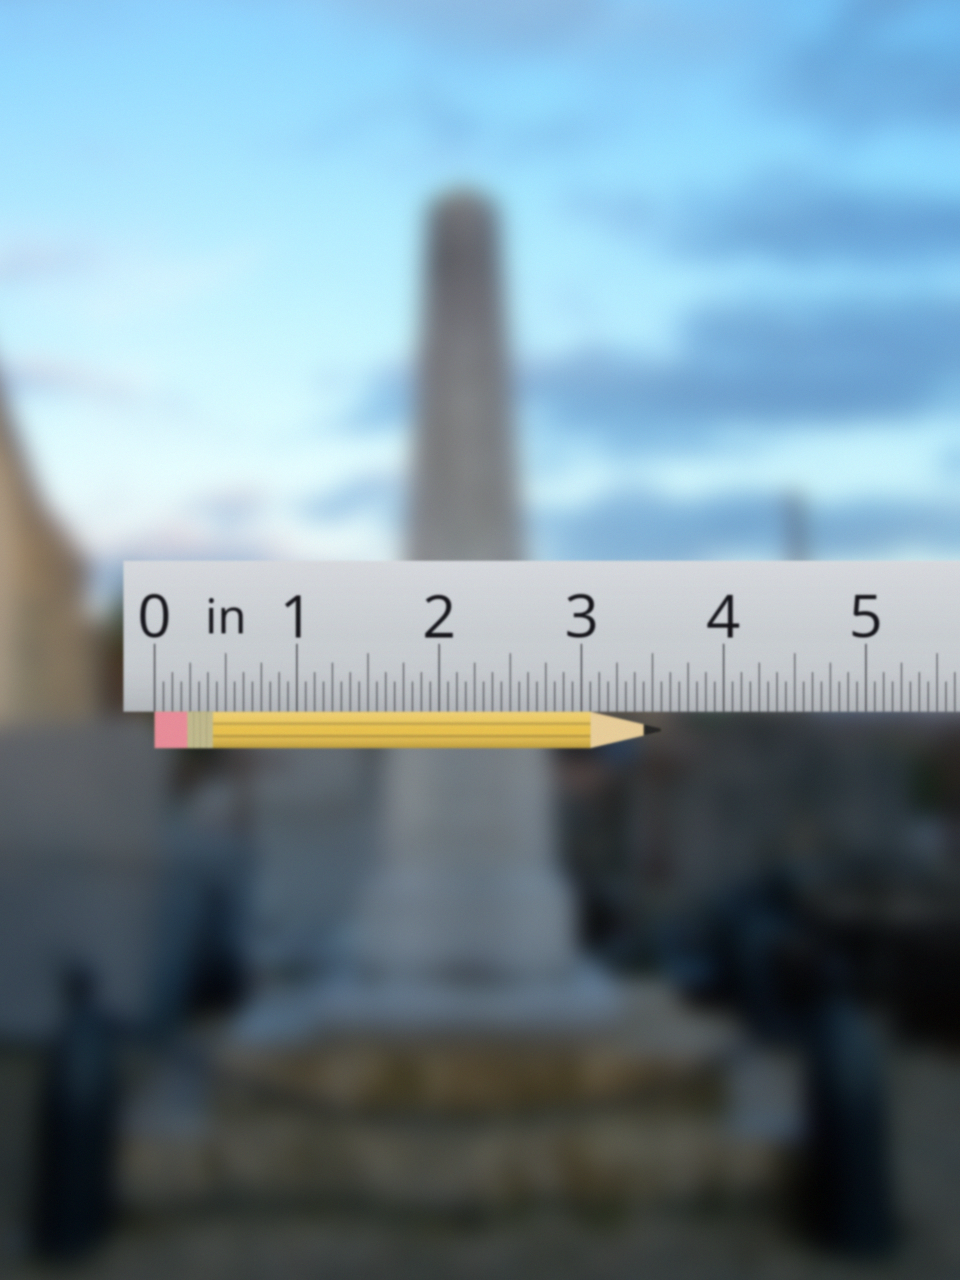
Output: 3.5625 in
